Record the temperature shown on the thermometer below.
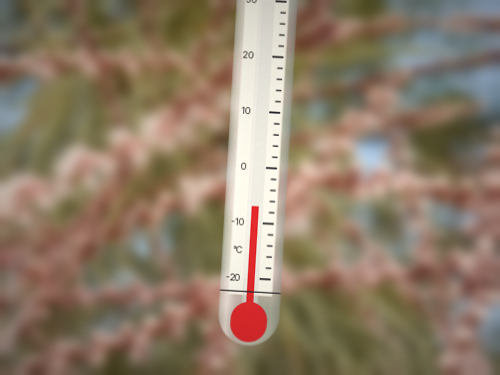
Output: -7 °C
